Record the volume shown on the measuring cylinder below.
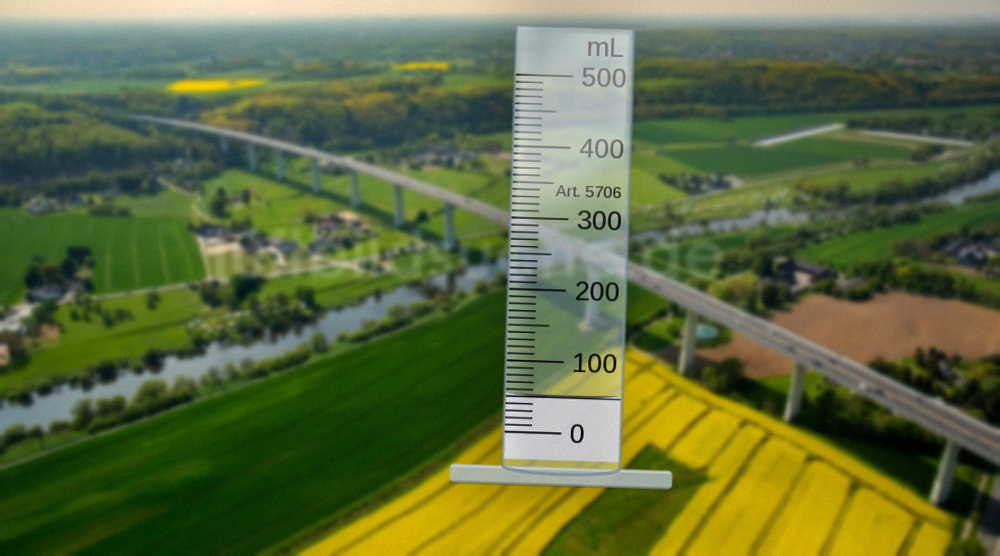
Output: 50 mL
